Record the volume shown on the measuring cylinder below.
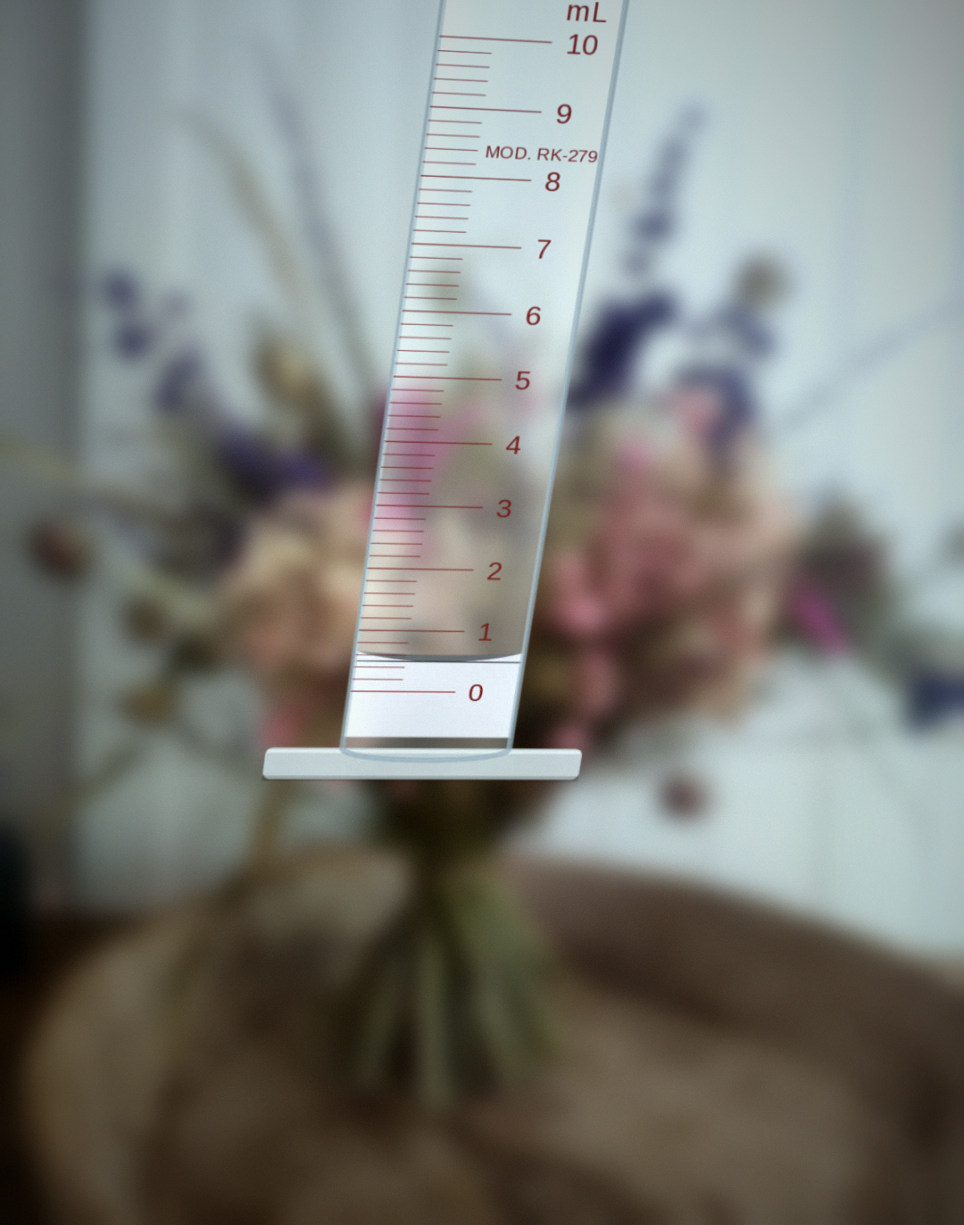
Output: 0.5 mL
